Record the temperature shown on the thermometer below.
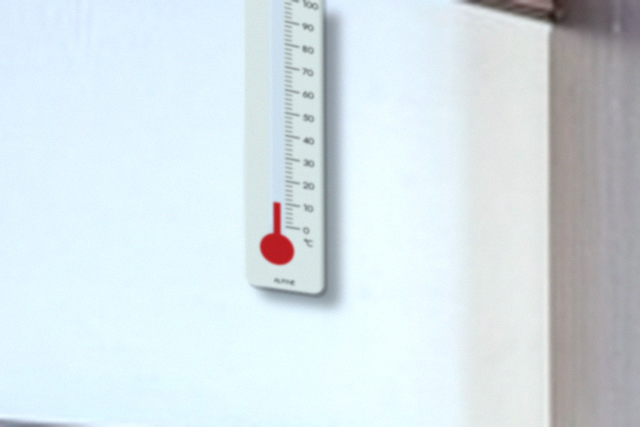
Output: 10 °C
